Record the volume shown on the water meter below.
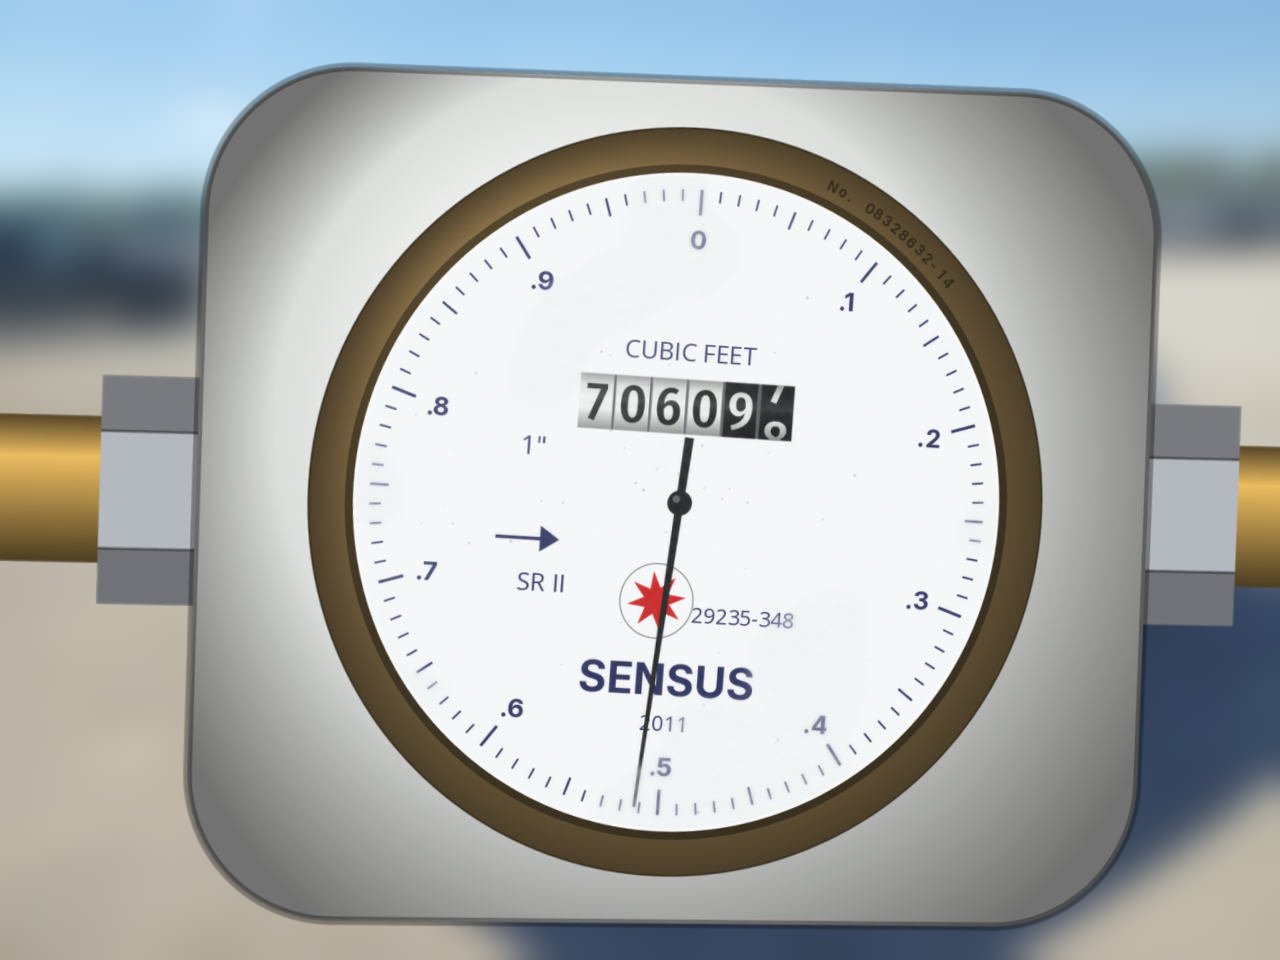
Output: 706097.51 ft³
